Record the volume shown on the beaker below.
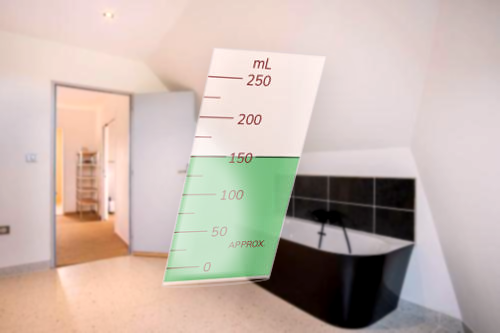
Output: 150 mL
